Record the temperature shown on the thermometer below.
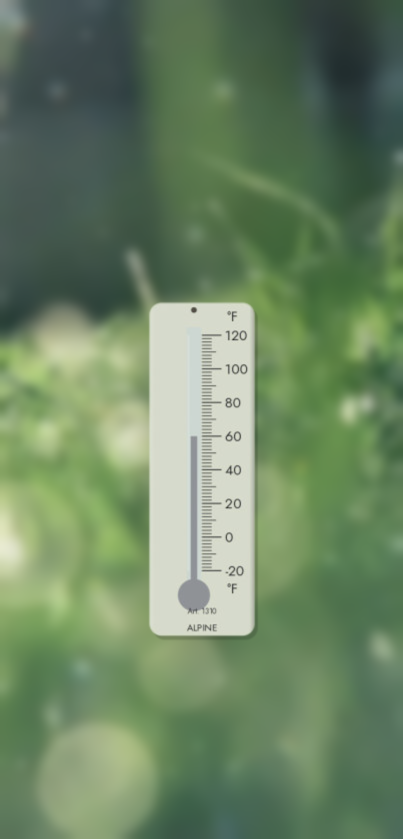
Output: 60 °F
